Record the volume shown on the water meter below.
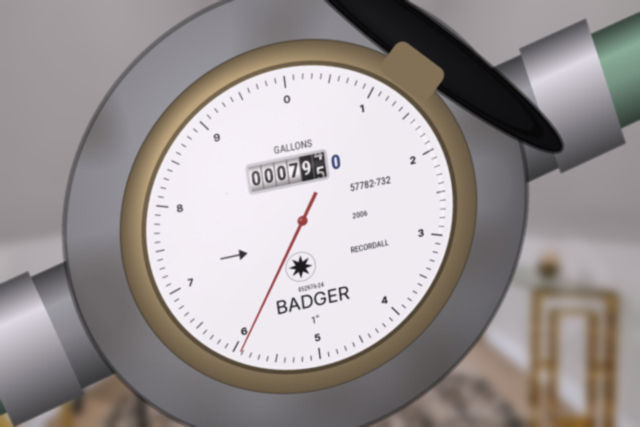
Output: 7945.9 gal
